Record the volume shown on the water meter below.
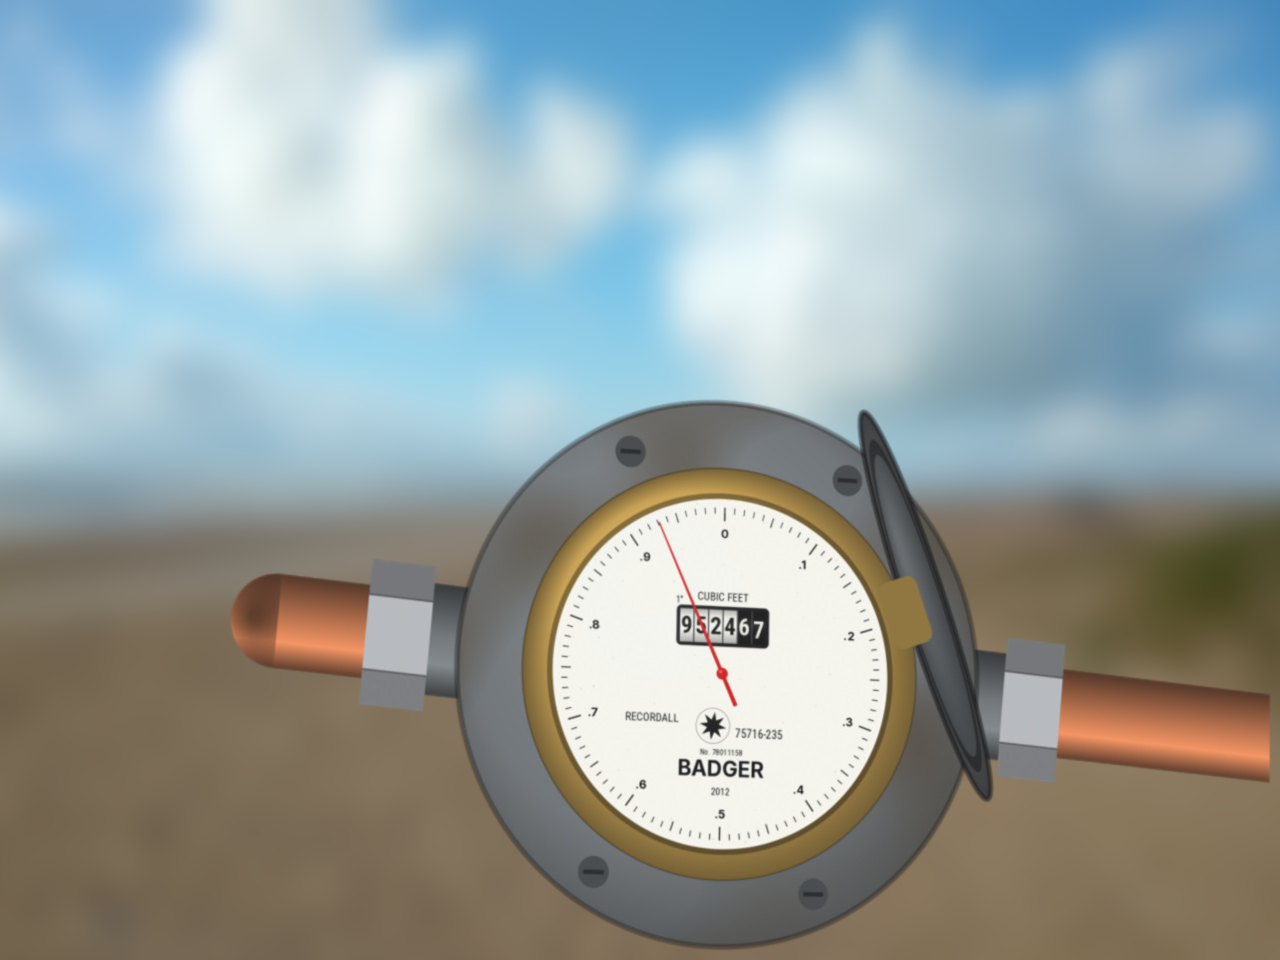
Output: 952466.93 ft³
